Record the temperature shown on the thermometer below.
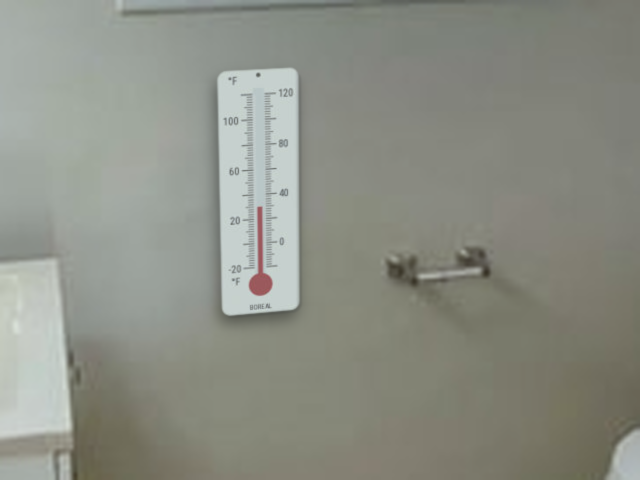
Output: 30 °F
